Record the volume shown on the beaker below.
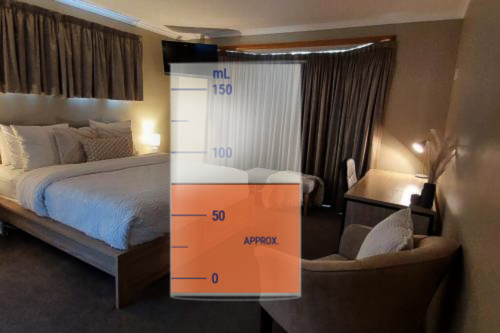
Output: 75 mL
